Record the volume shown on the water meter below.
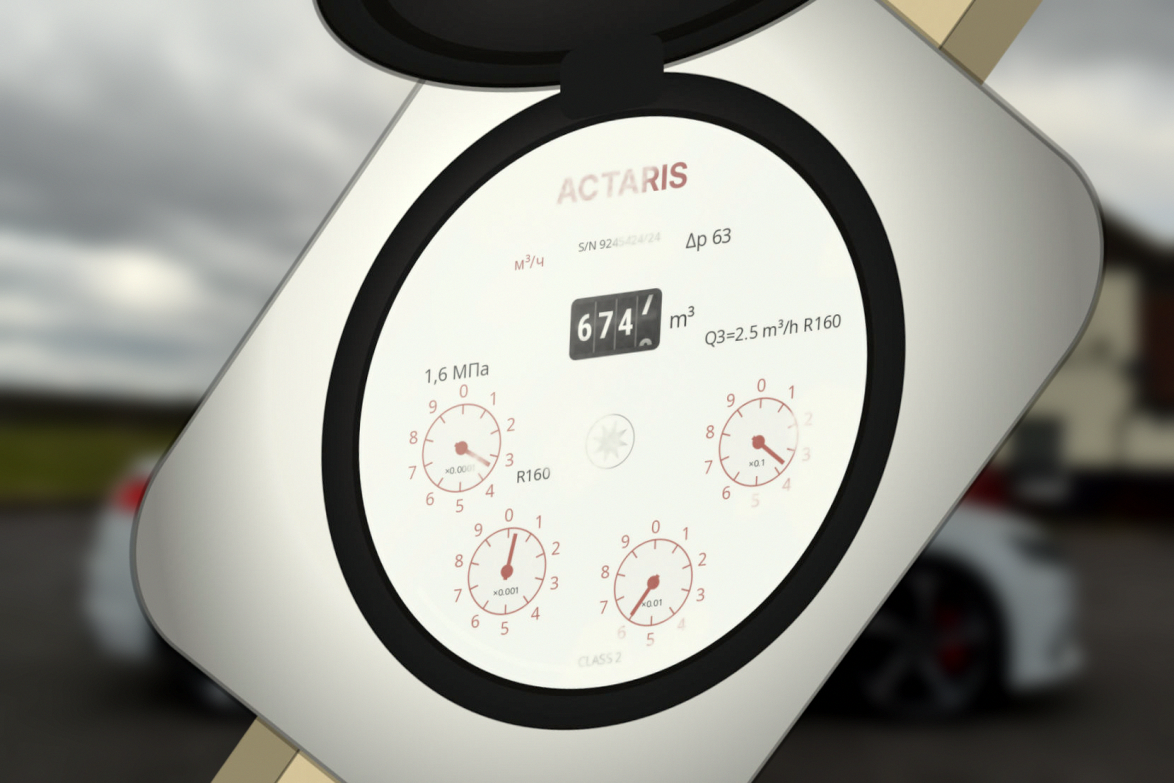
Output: 6747.3603 m³
